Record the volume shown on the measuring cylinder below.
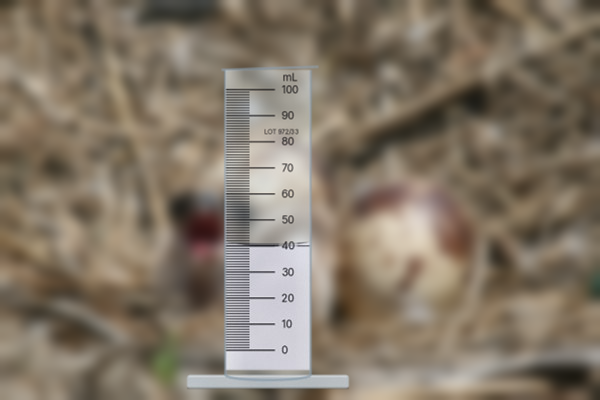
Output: 40 mL
